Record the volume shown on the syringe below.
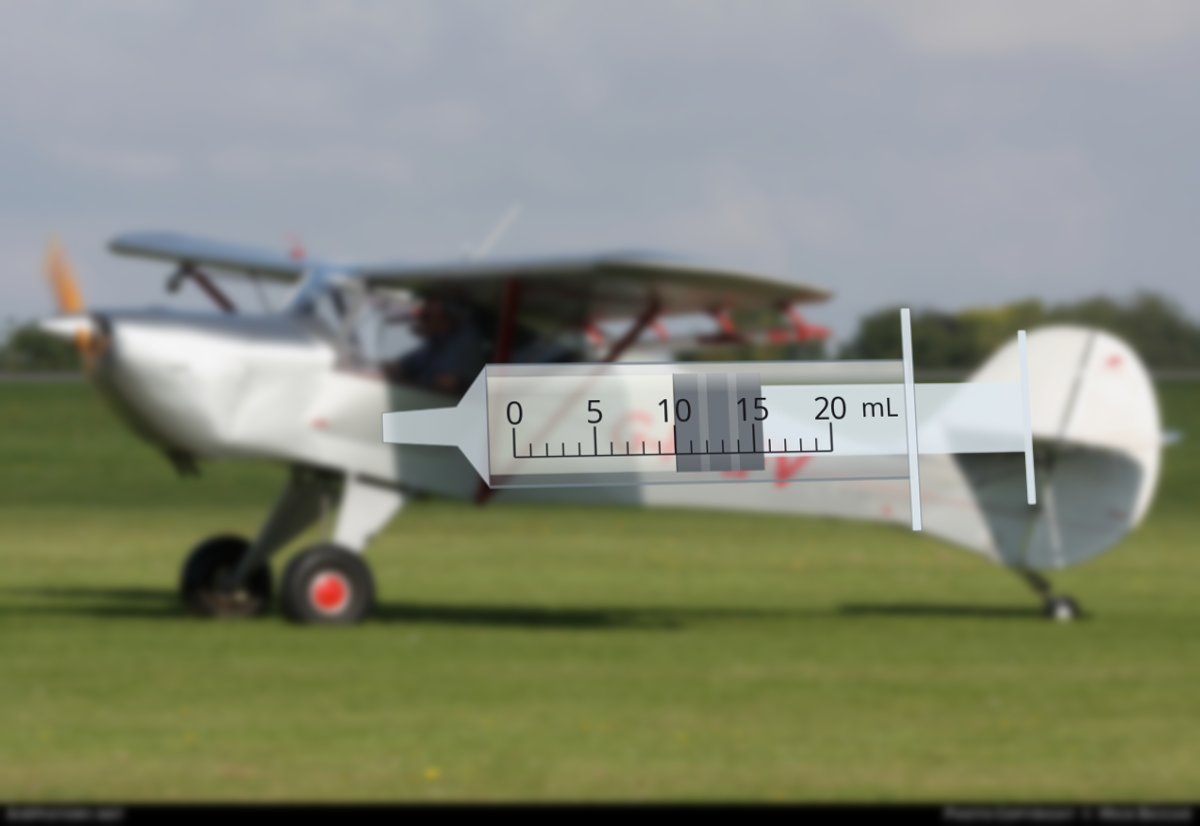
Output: 10 mL
